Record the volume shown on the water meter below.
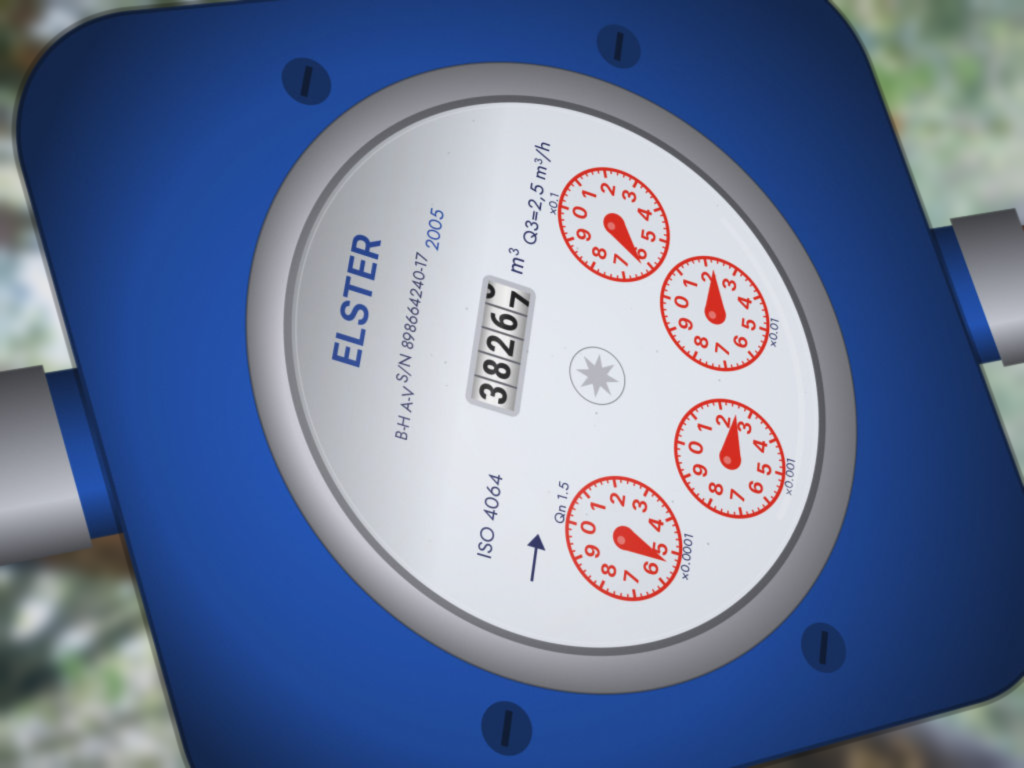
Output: 38266.6225 m³
